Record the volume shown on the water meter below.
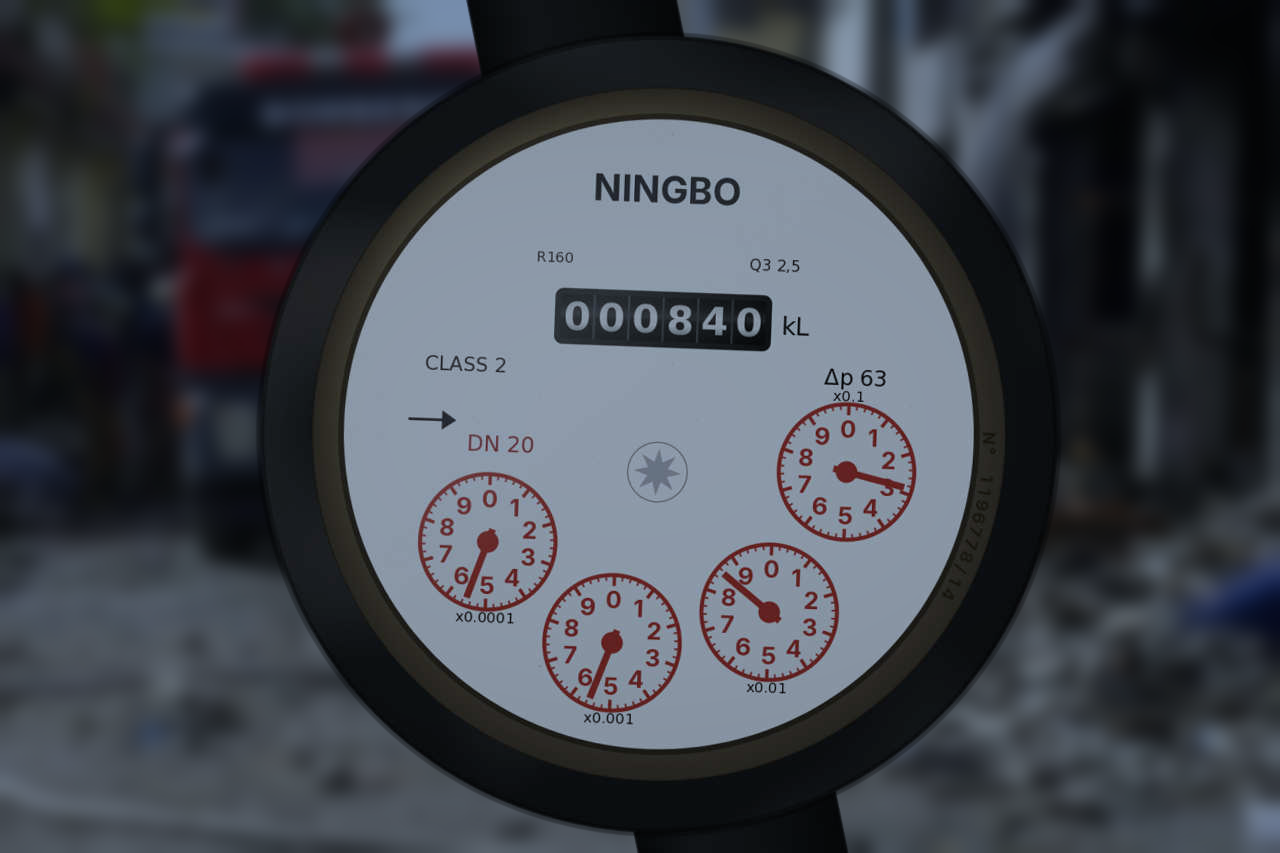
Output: 840.2855 kL
